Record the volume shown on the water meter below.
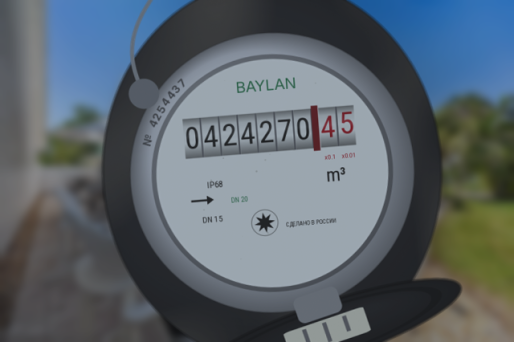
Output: 424270.45 m³
